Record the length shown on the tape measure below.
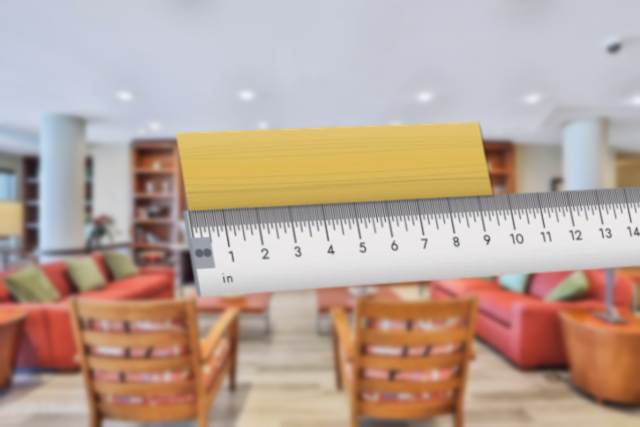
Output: 9.5 in
